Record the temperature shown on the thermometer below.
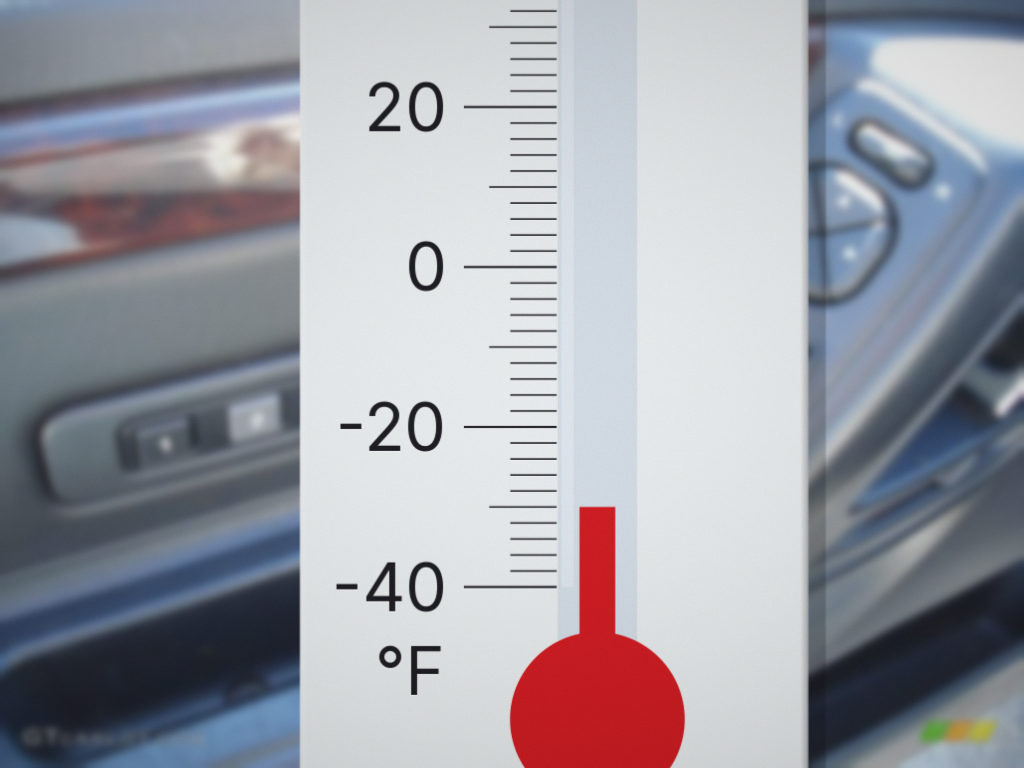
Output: -30 °F
